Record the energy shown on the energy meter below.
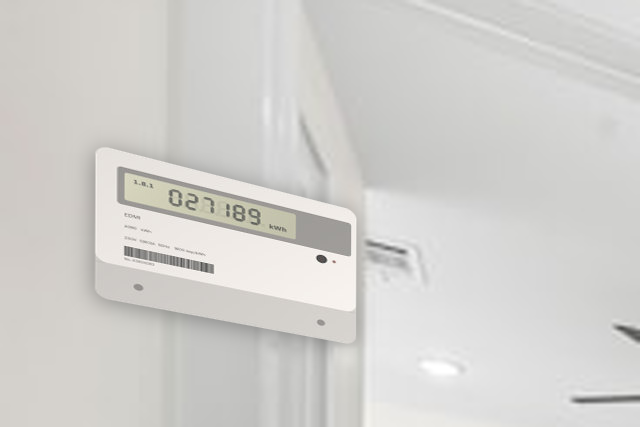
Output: 27189 kWh
